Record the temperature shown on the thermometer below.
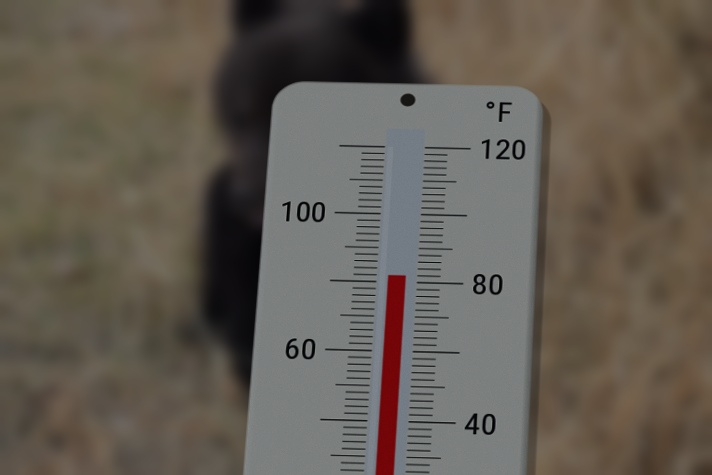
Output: 82 °F
